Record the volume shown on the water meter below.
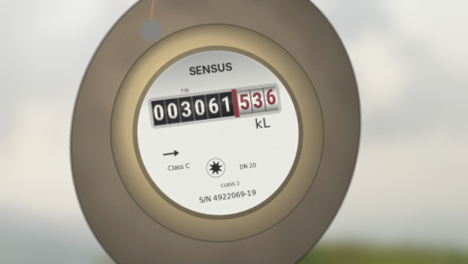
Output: 3061.536 kL
